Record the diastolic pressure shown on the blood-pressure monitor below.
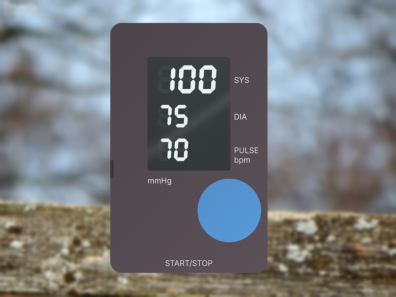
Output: 75 mmHg
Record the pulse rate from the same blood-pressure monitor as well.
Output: 70 bpm
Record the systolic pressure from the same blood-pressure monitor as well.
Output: 100 mmHg
